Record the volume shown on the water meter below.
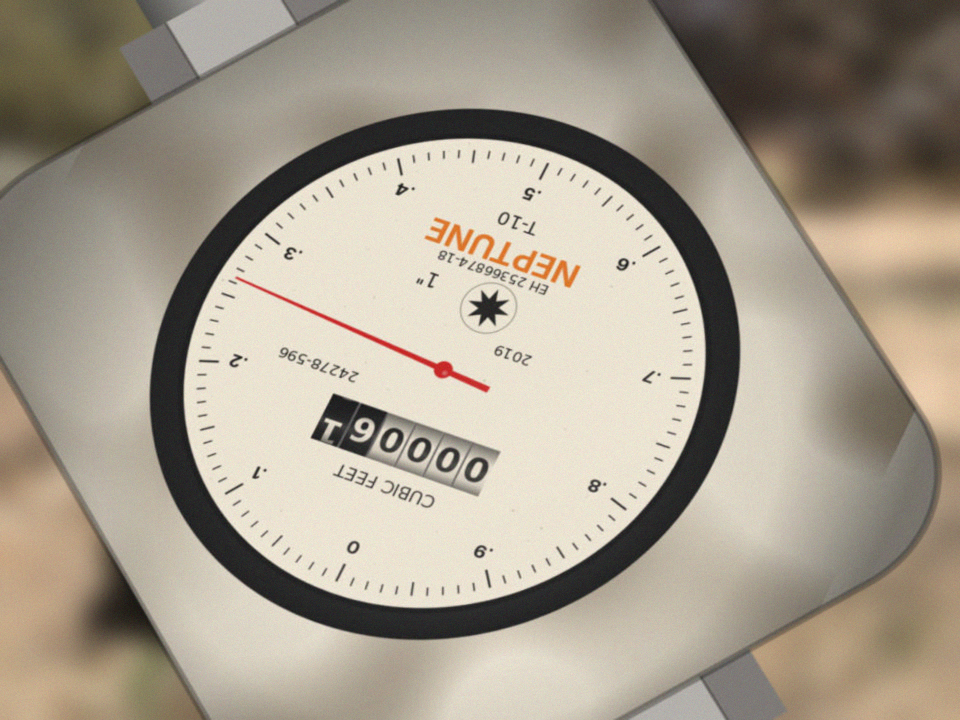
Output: 61.26 ft³
